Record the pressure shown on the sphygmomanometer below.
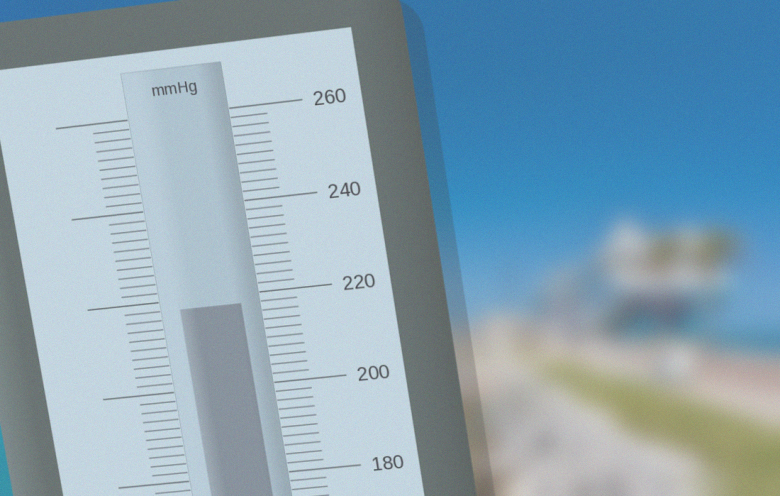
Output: 218 mmHg
